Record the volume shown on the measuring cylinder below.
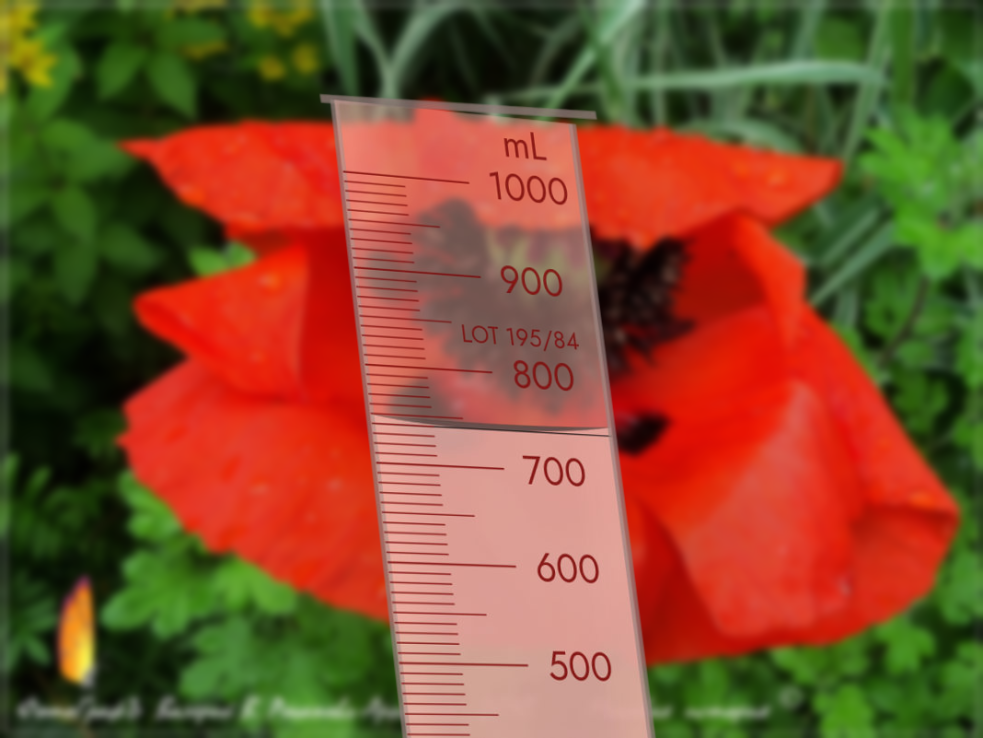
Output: 740 mL
